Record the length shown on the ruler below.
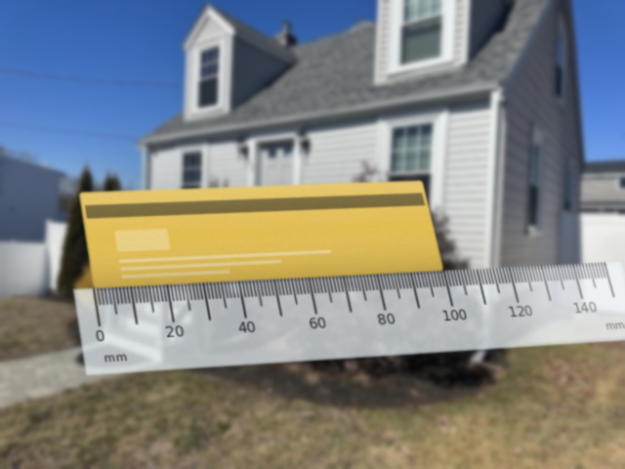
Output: 100 mm
